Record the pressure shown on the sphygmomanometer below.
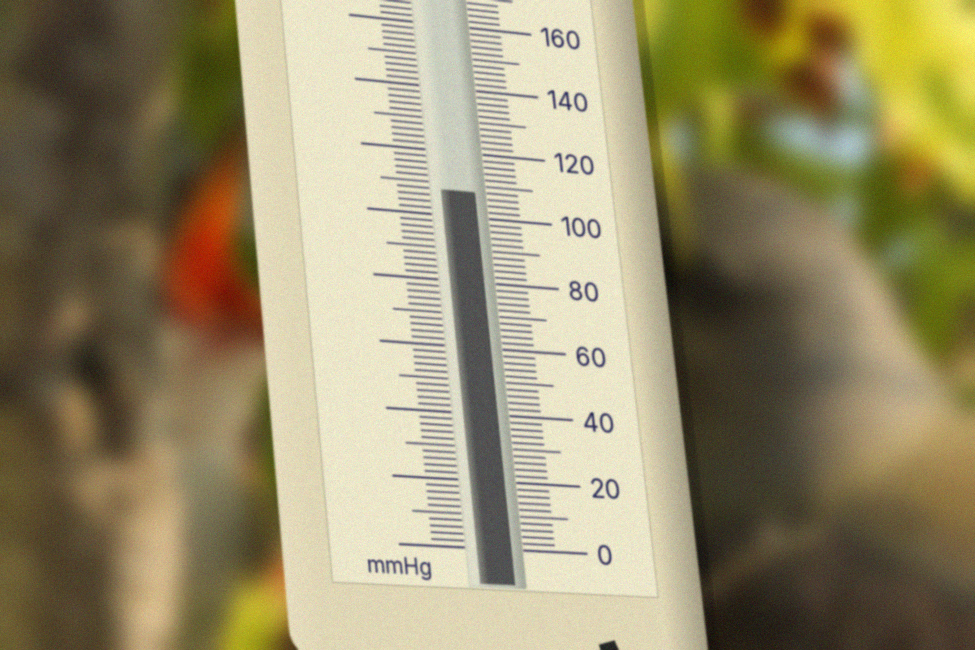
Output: 108 mmHg
